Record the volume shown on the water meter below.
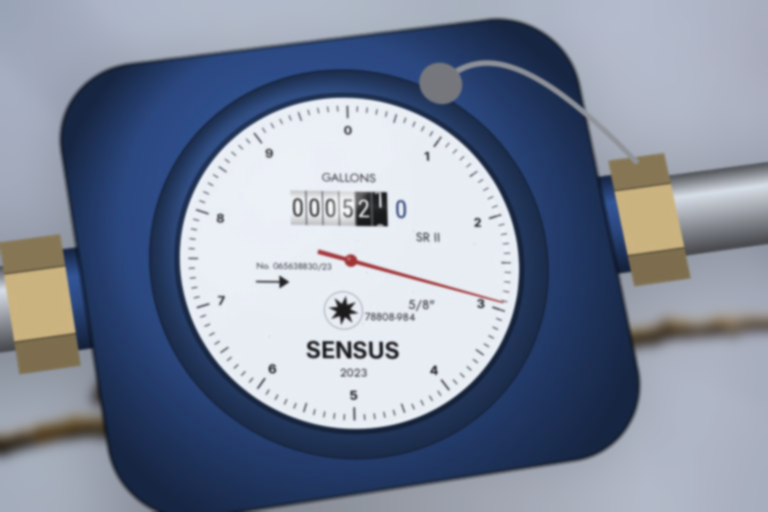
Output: 5212.9 gal
